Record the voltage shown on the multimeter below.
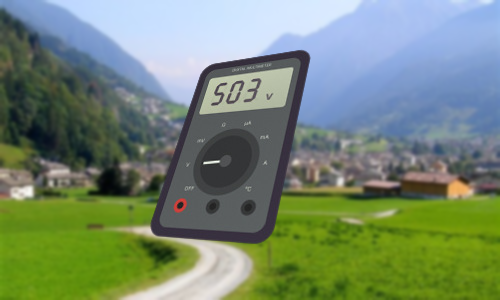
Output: 503 V
